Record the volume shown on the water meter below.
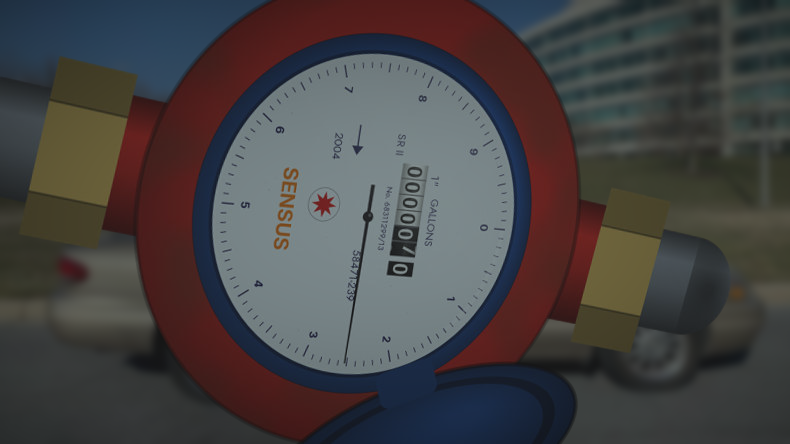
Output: 72.5 gal
